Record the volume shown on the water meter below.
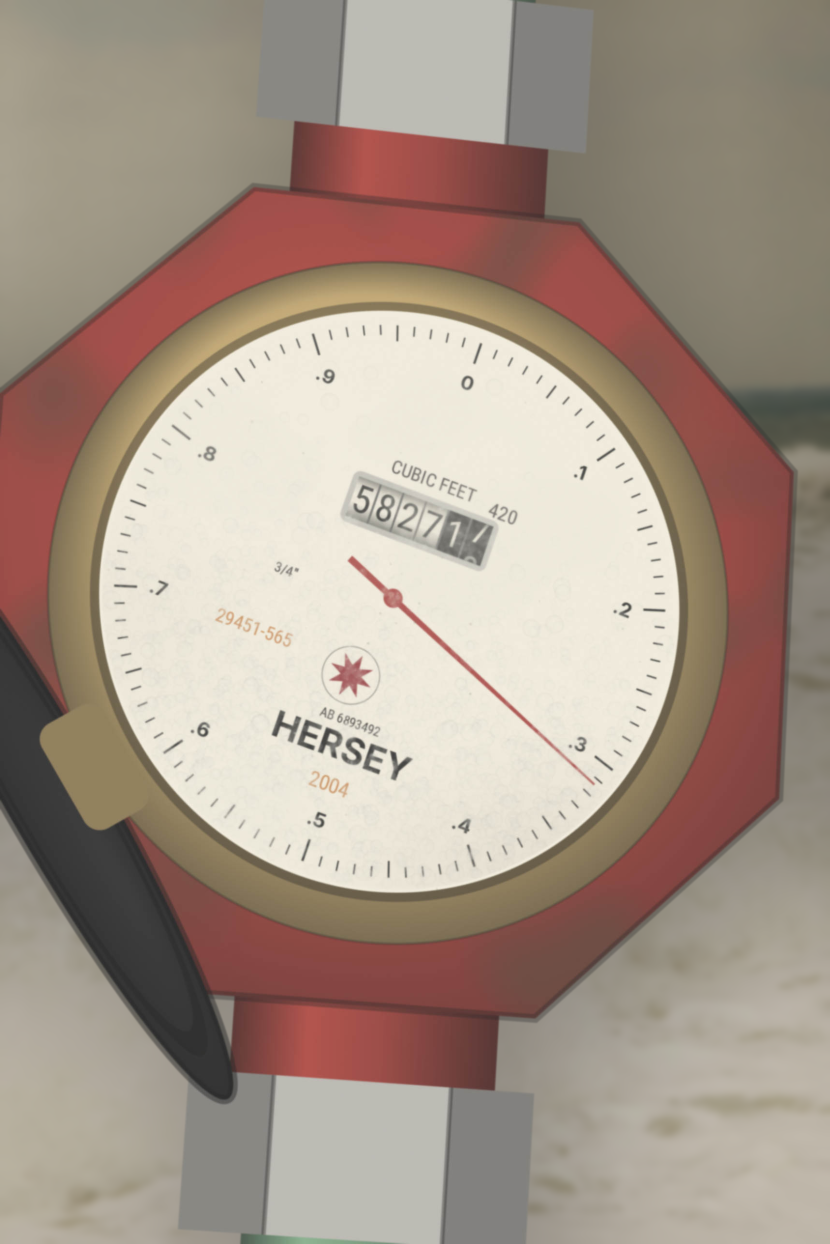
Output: 582717.31 ft³
